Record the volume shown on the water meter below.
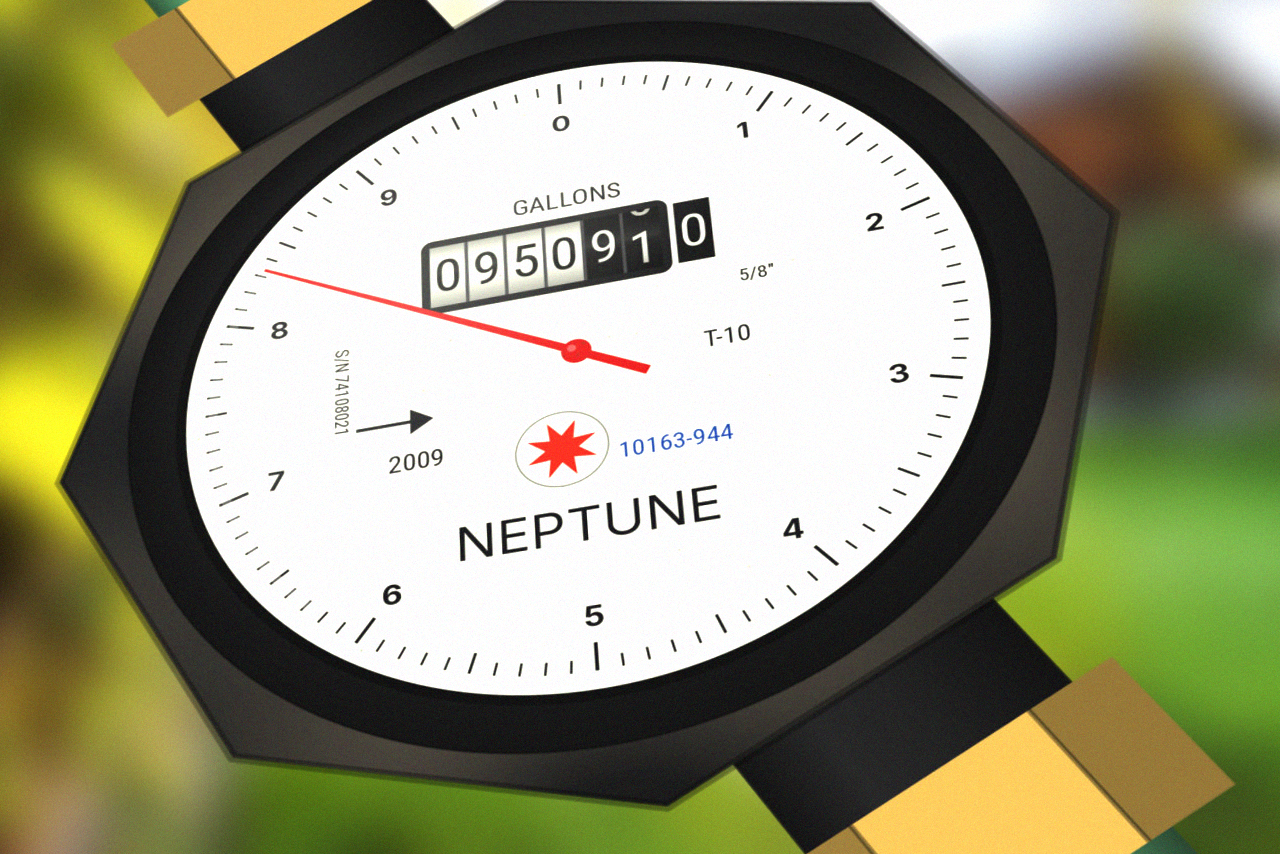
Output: 950908.3 gal
